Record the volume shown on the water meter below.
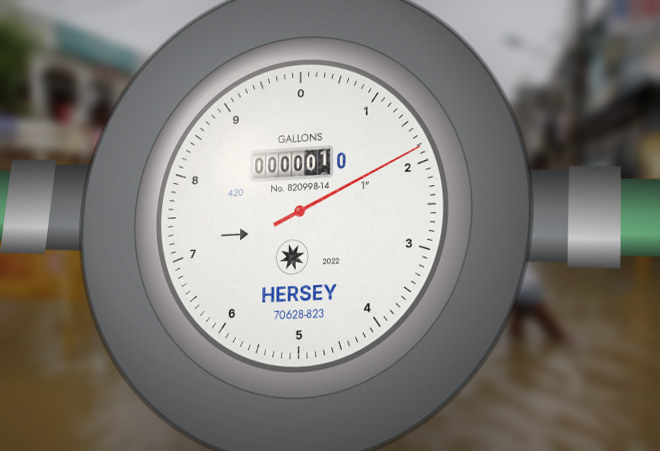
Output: 11.8 gal
